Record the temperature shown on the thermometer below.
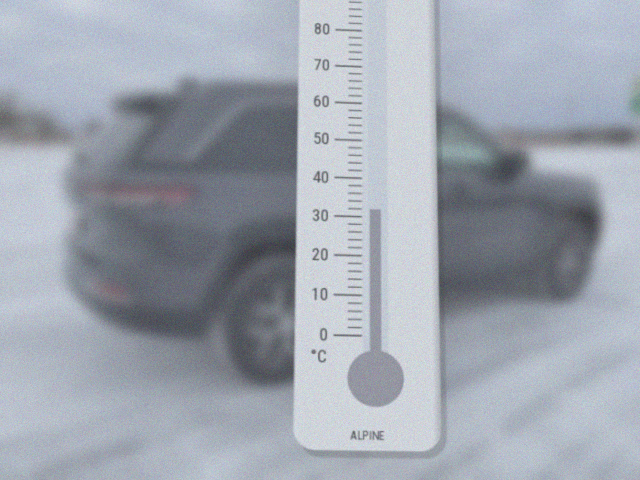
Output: 32 °C
